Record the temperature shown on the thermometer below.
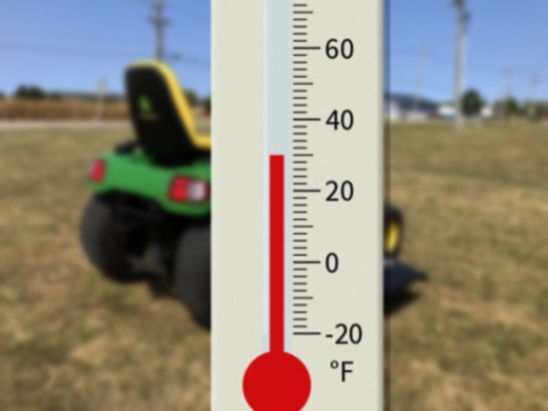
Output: 30 °F
